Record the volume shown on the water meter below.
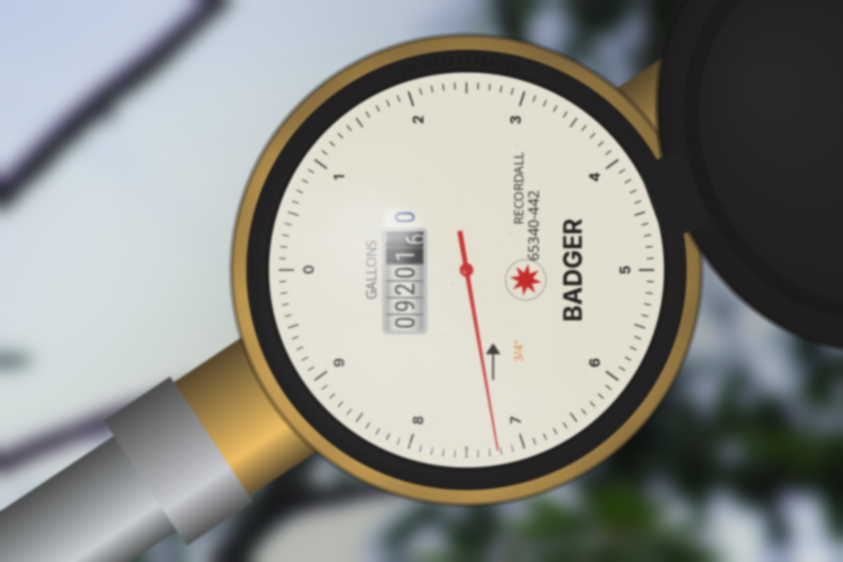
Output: 920157.2 gal
